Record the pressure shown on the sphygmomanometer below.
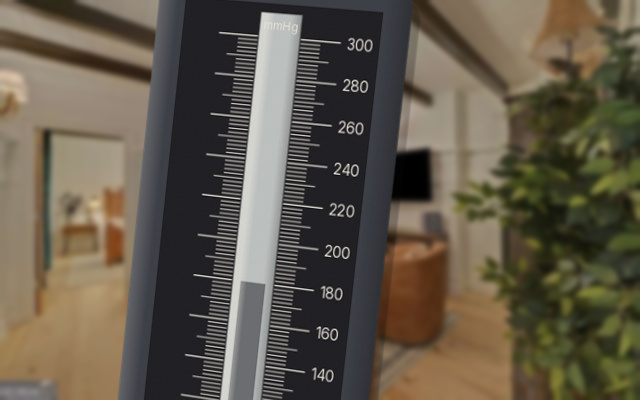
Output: 180 mmHg
